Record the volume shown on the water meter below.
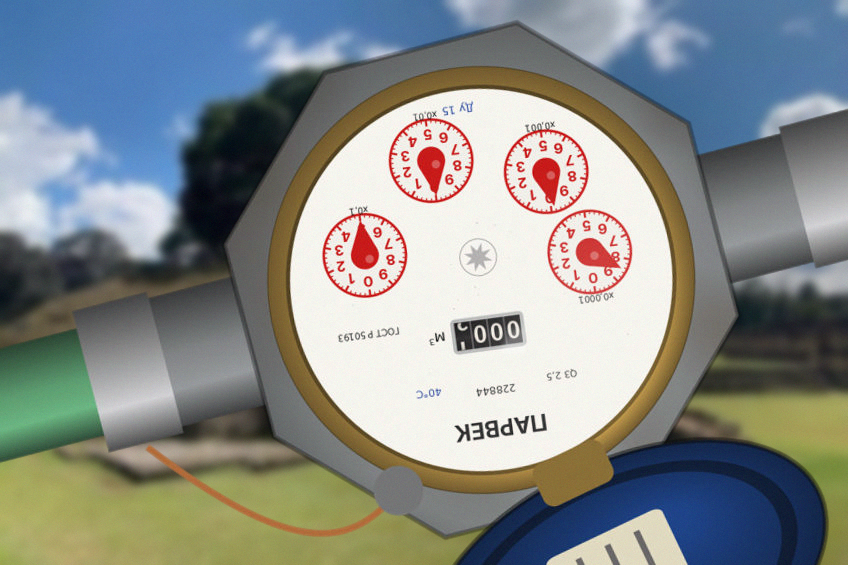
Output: 1.4998 m³
